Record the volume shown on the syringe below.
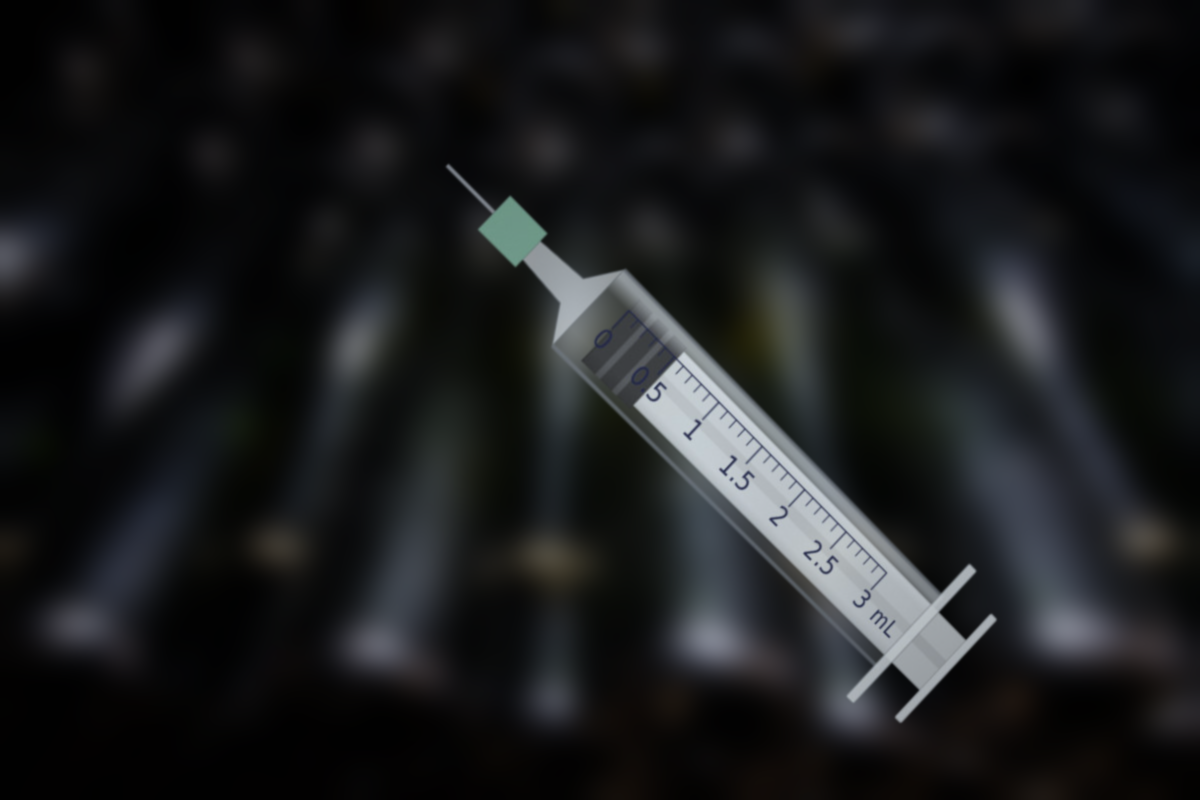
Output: 0 mL
